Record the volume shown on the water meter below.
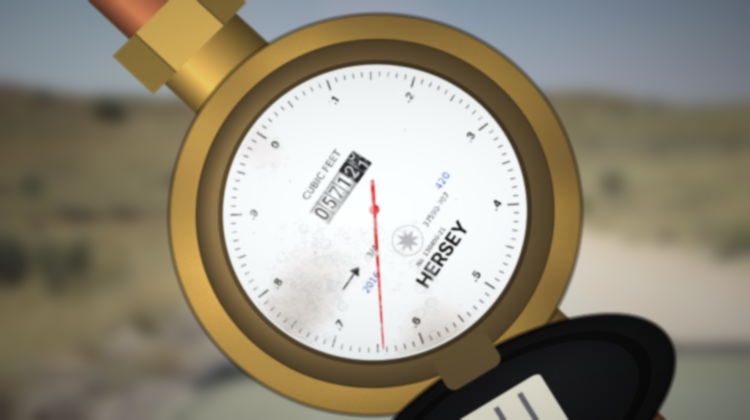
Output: 57120.64 ft³
